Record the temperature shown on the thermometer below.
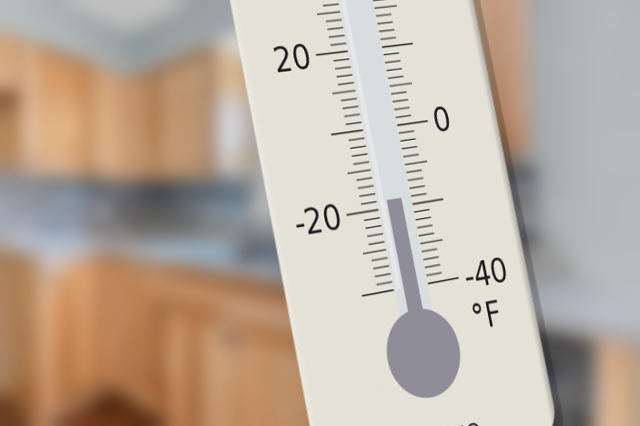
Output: -18 °F
